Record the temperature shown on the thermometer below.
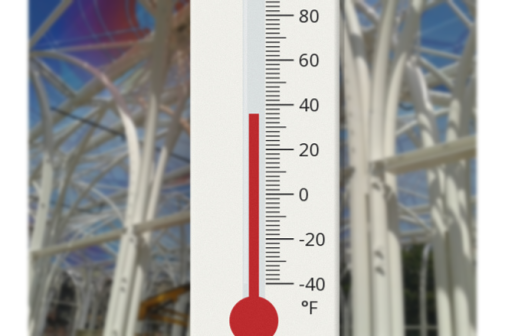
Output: 36 °F
